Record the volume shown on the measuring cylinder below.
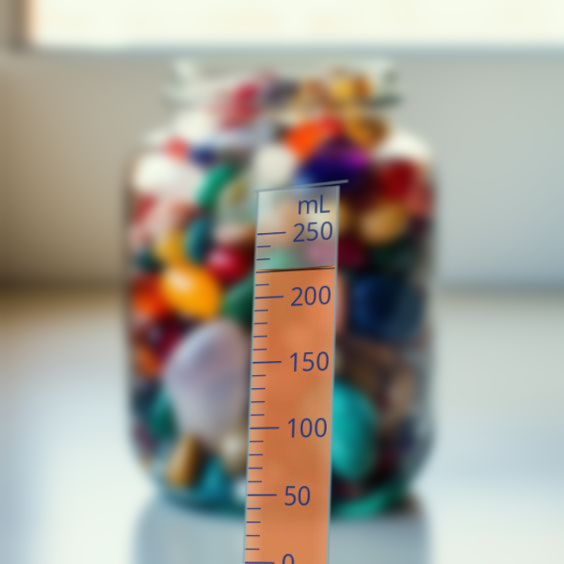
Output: 220 mL
